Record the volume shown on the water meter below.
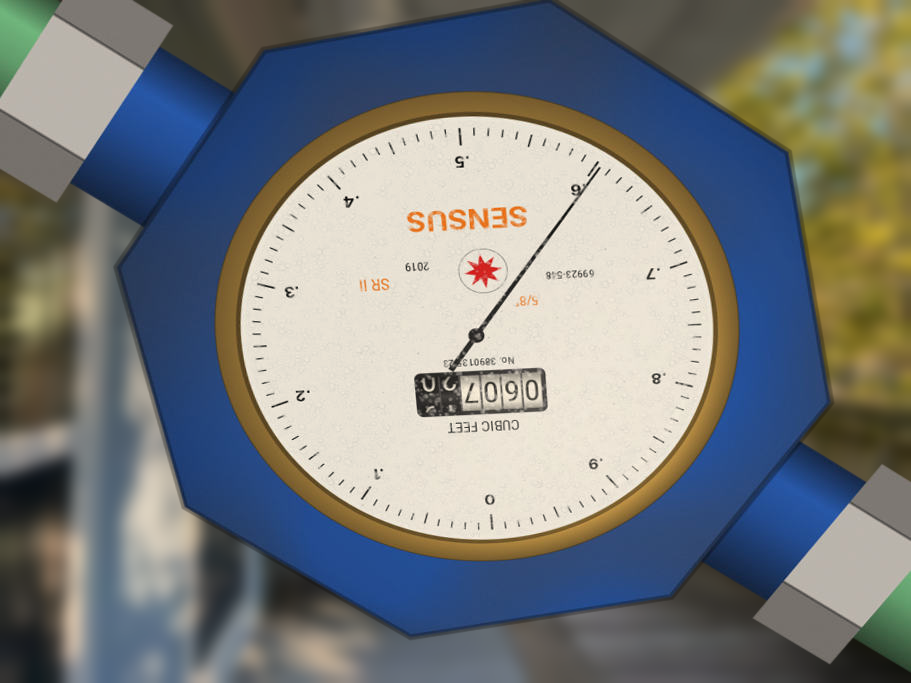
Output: 60719.60 ft³
